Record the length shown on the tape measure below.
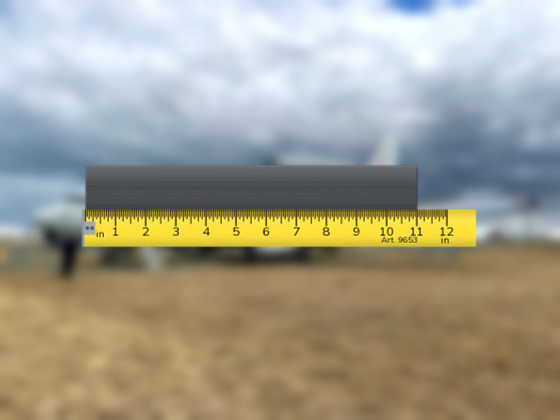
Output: 11 in
